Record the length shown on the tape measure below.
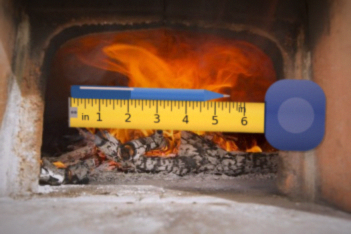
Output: 5.5 in
